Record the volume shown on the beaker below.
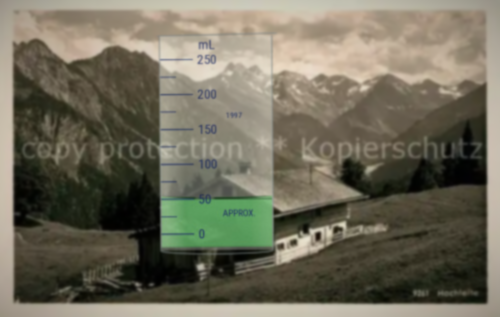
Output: 50 mL
